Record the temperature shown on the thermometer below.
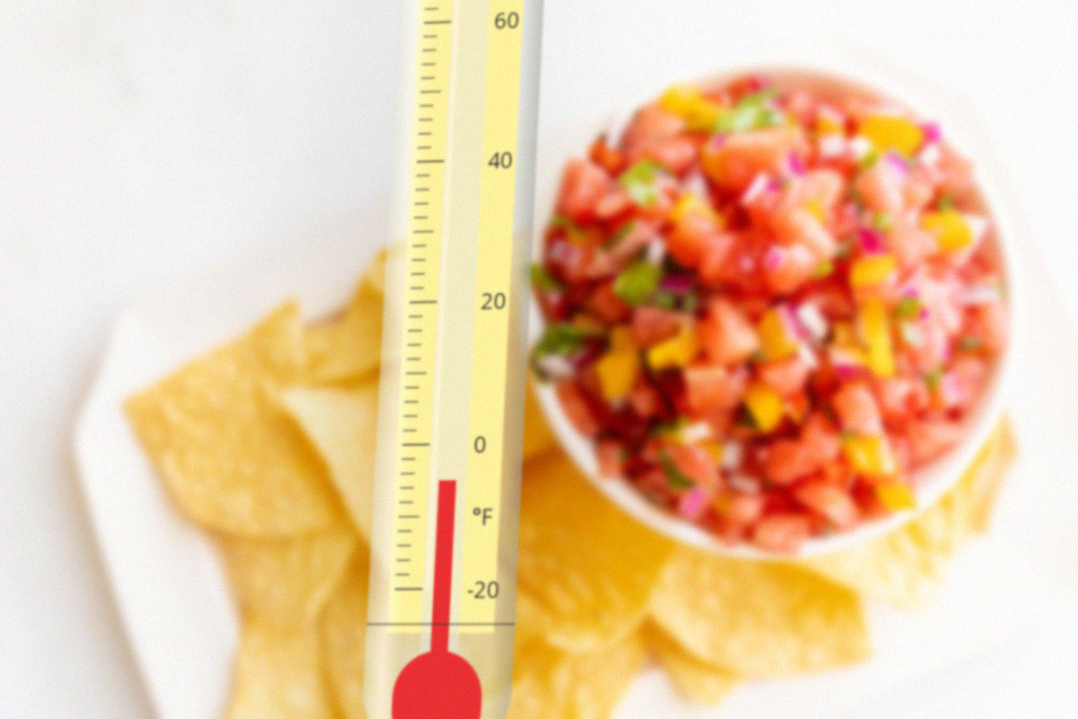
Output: -5 °F
